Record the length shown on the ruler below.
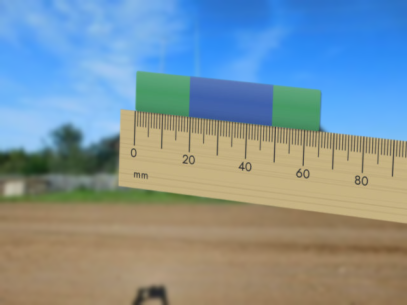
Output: 65 mm
